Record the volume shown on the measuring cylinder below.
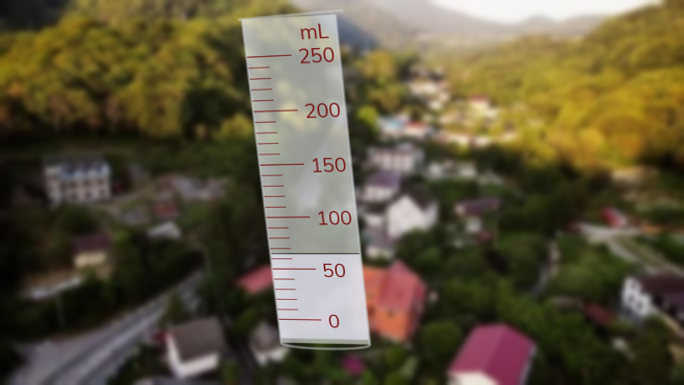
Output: 65 mL
